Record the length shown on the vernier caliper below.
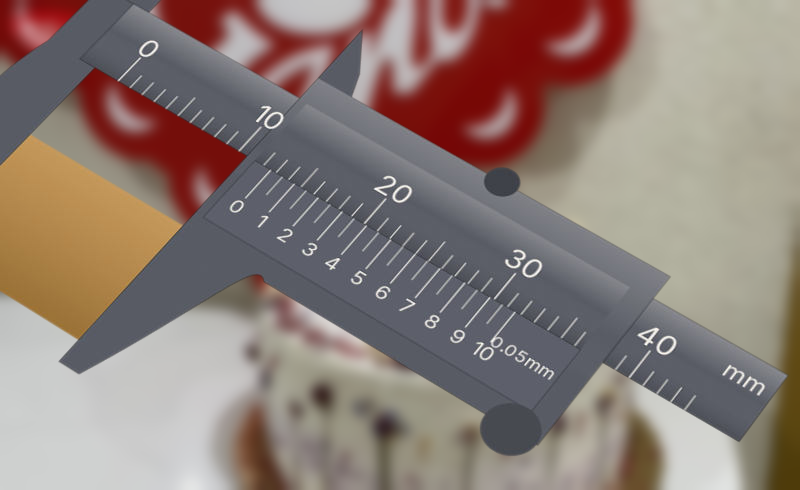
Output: 12.6 mm
